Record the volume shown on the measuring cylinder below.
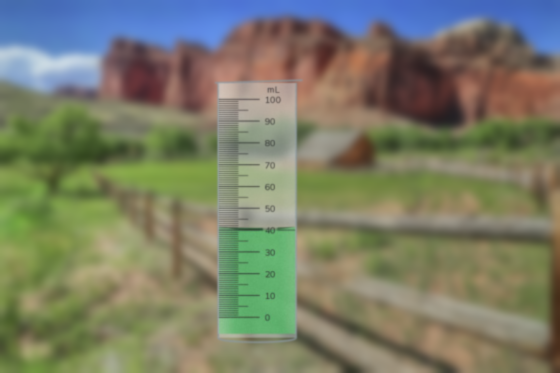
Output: 40 mL
